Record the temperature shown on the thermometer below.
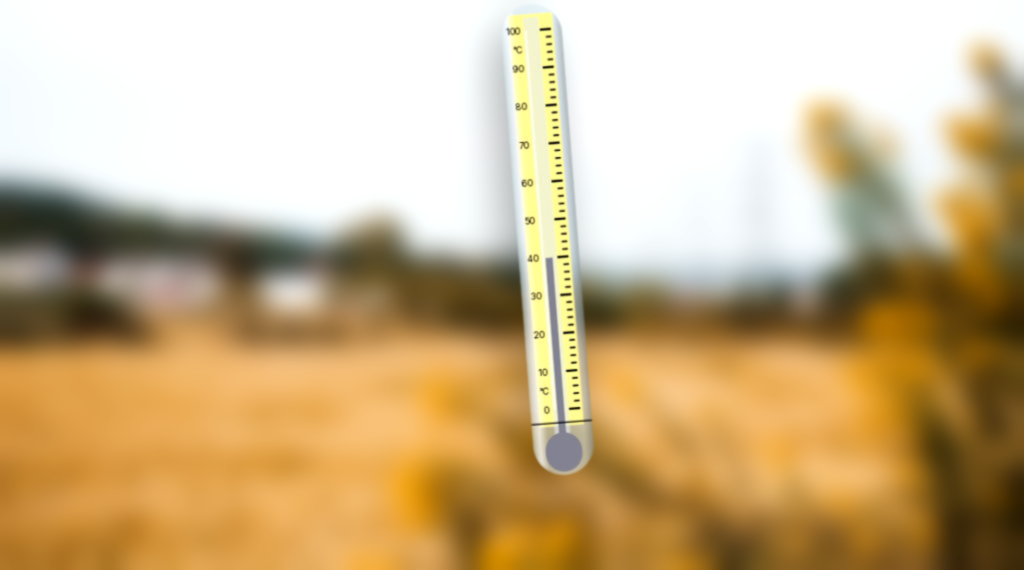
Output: 40 °C
